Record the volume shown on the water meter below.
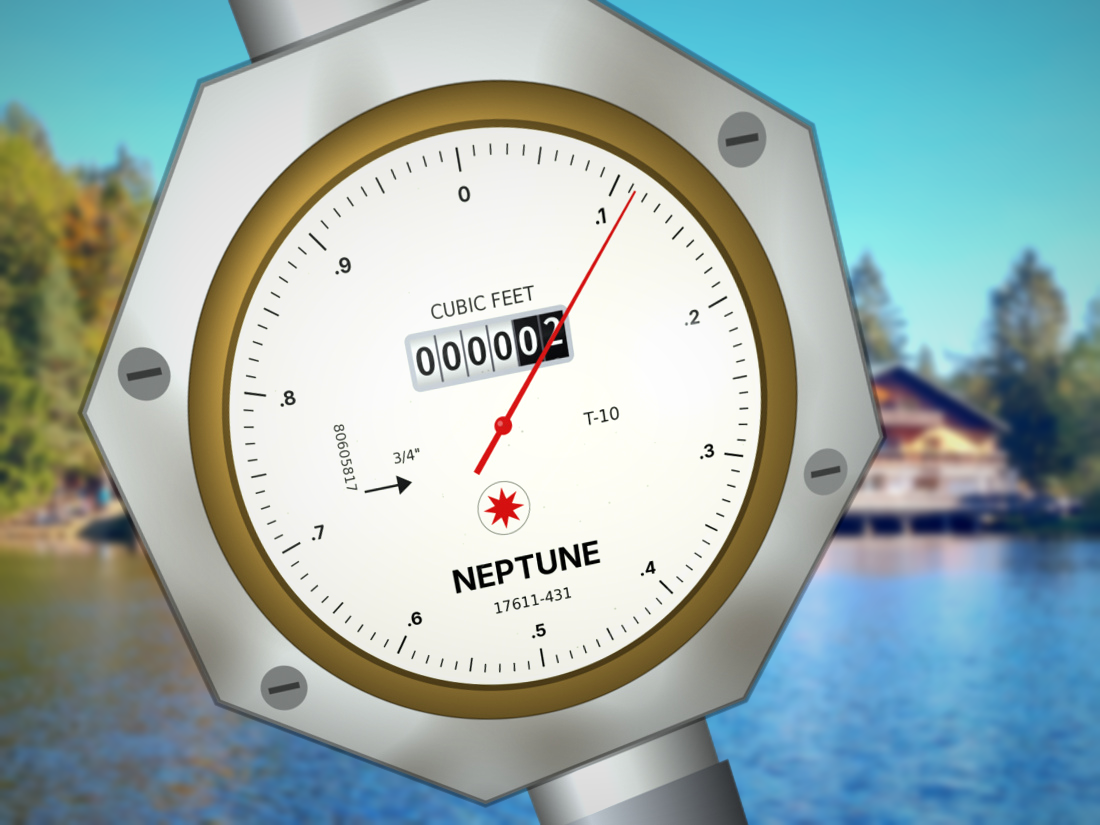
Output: 2.11 ft³
